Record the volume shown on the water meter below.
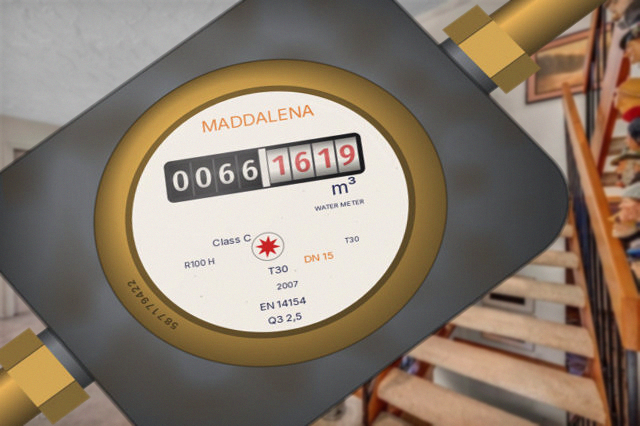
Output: 66.1619 m³
